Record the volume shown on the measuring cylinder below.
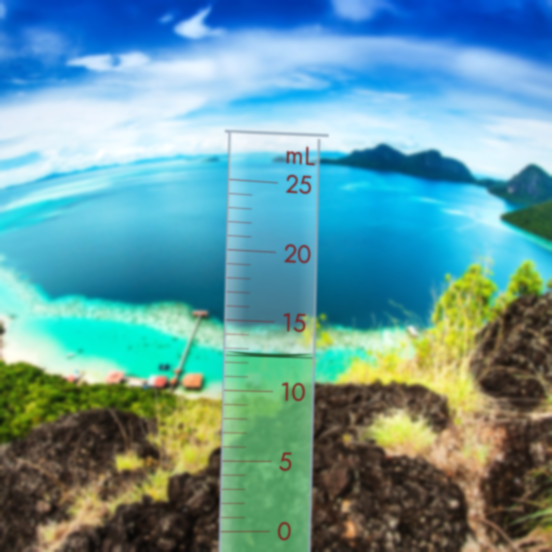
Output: 12.5 mL
